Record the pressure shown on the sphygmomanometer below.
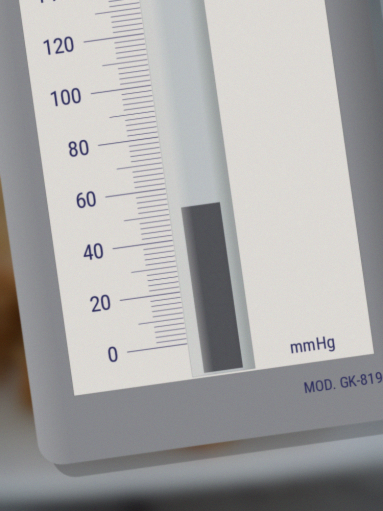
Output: 52 mmHg
